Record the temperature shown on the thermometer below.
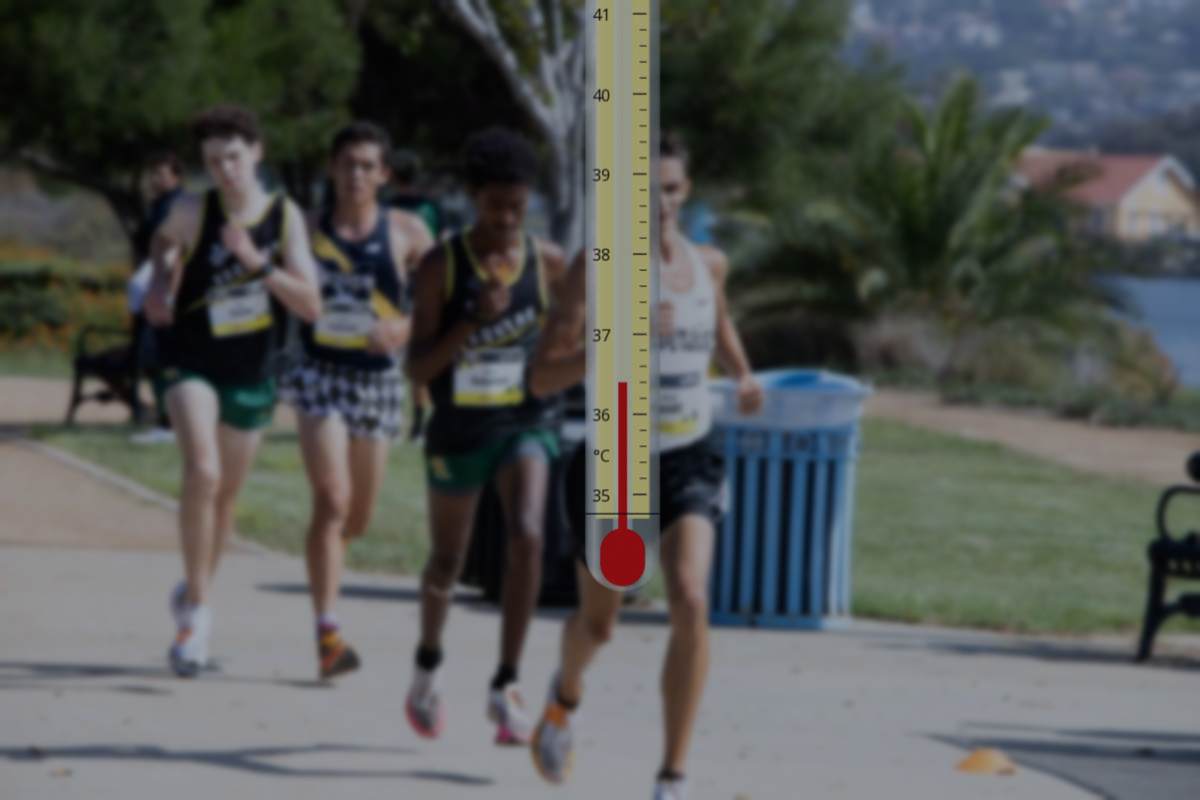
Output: 36.4 °C
